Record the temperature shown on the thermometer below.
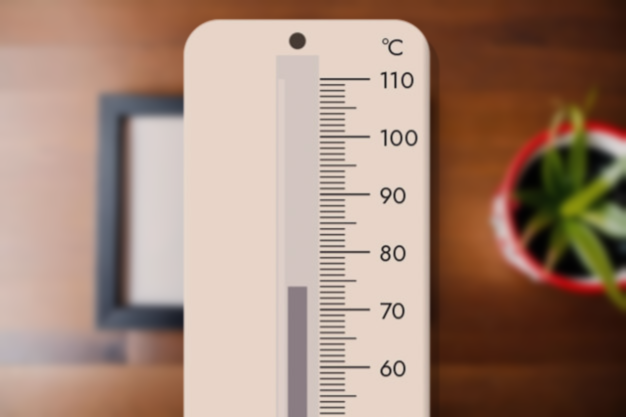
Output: 74 °C
